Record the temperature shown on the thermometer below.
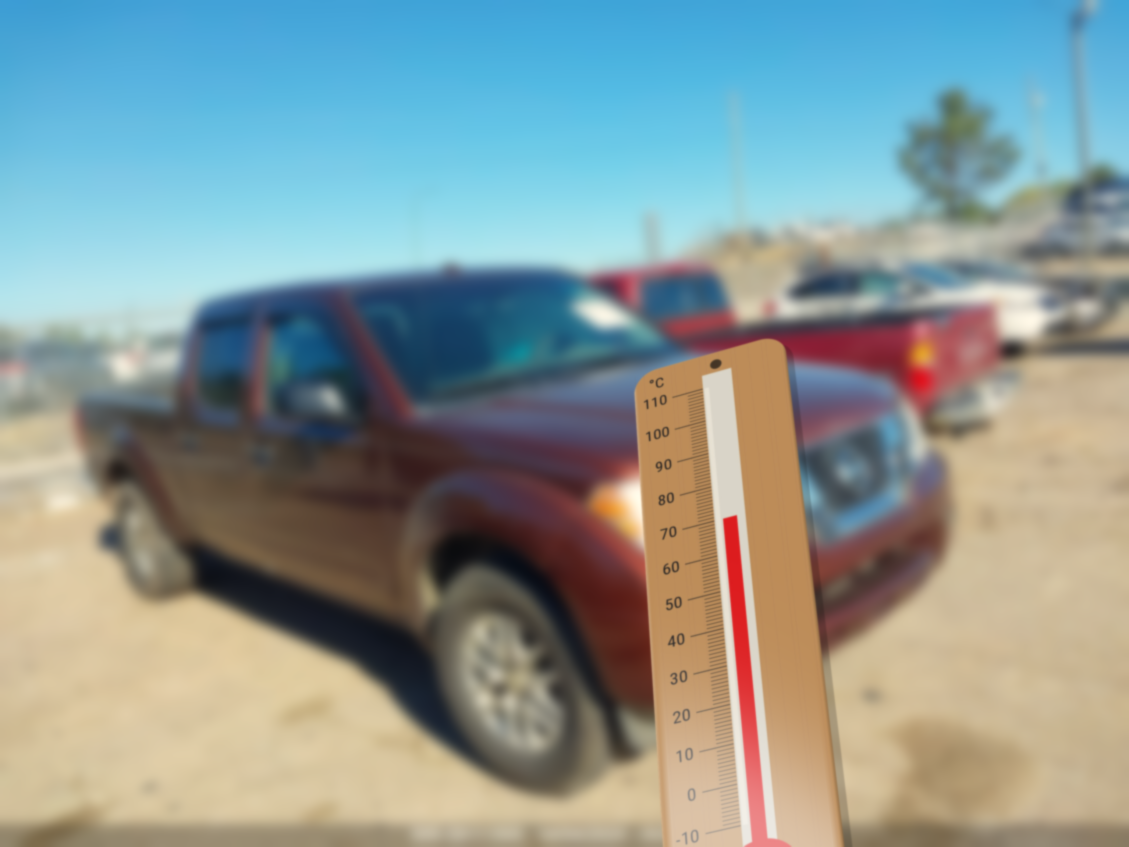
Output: 70 °C
